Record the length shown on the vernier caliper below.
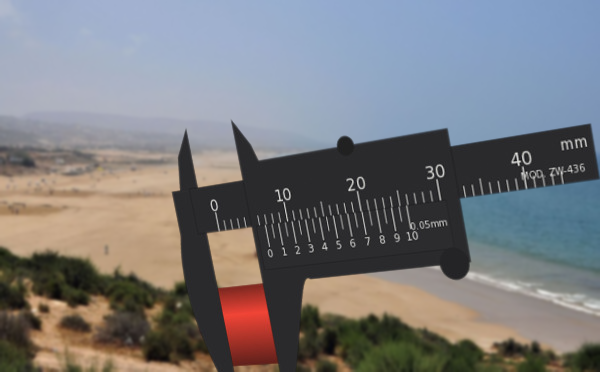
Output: 6.8 mm
